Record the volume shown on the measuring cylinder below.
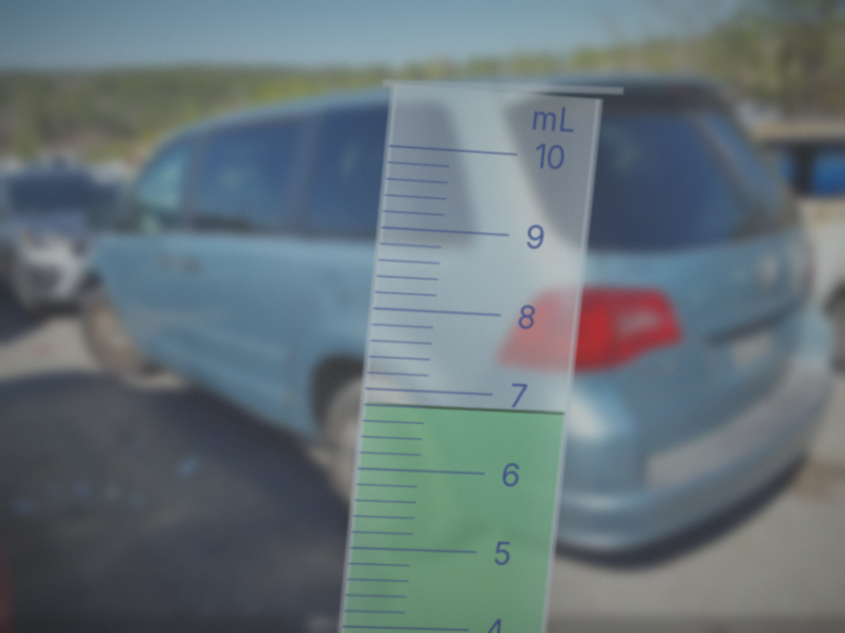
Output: 6.8 mL
